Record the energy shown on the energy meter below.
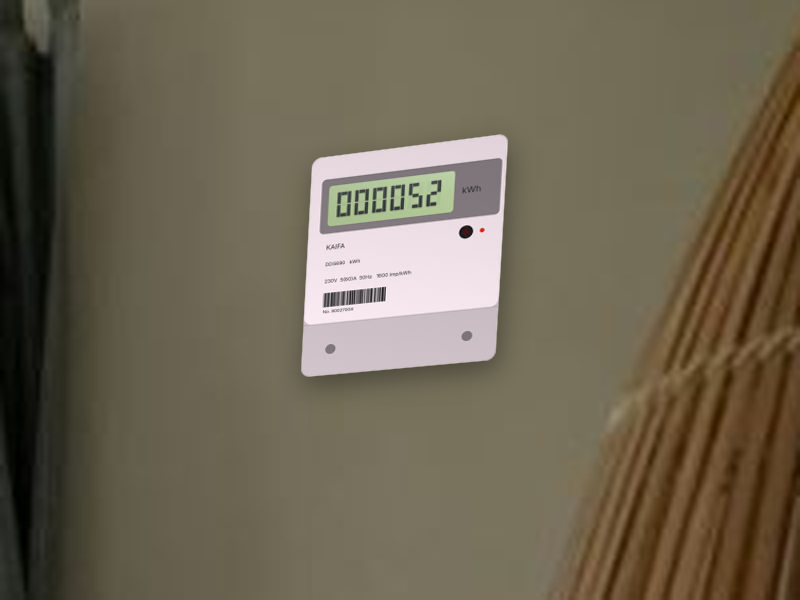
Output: 52 kWh
